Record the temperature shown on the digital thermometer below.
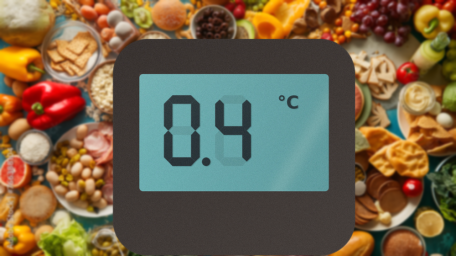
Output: 0.4 °C
